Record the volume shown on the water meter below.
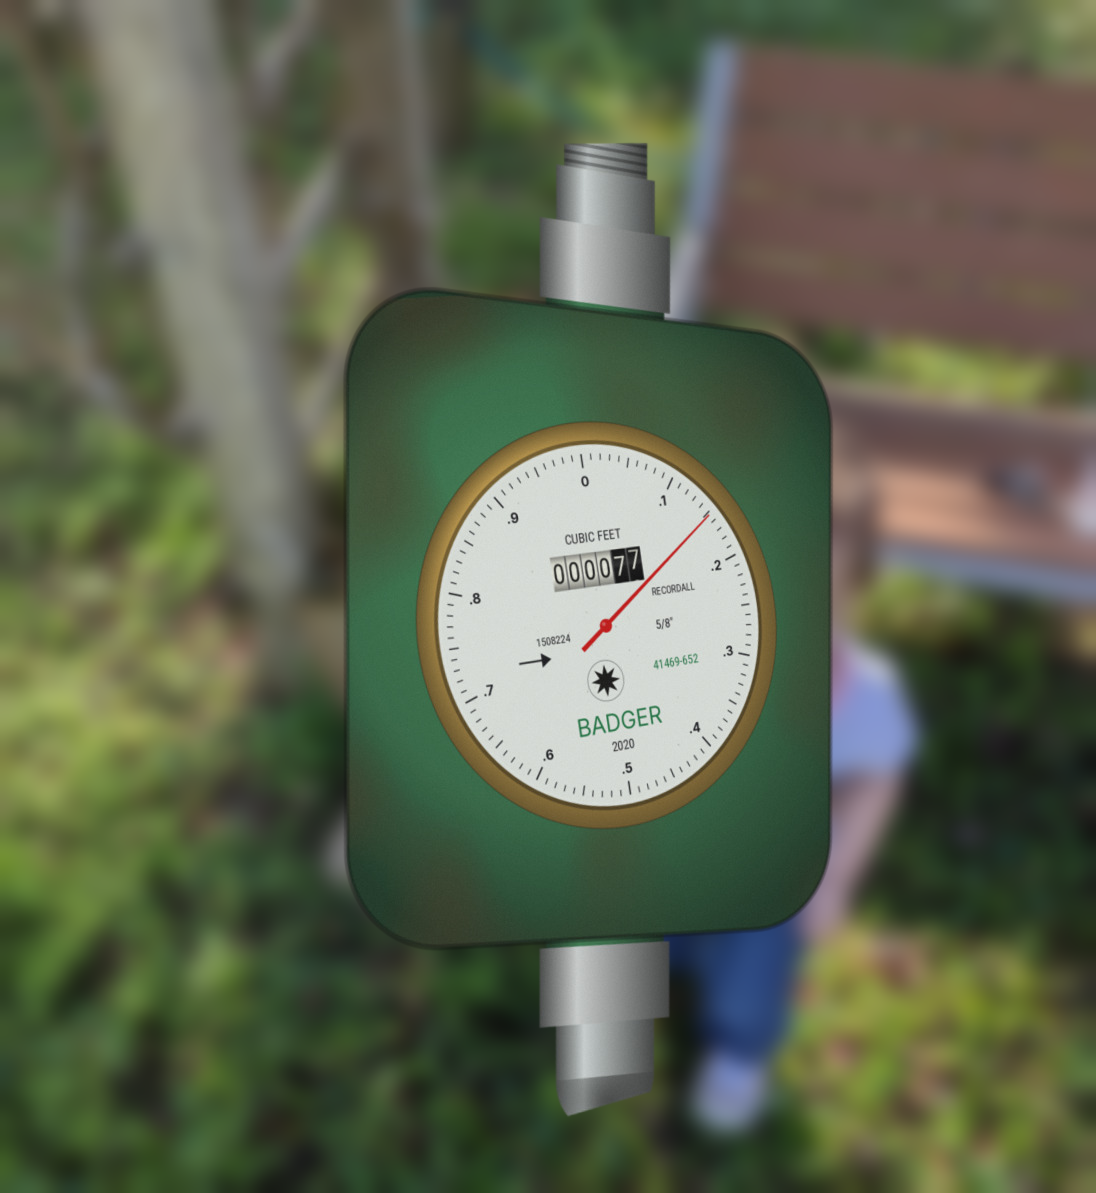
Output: 77.15 ft³
